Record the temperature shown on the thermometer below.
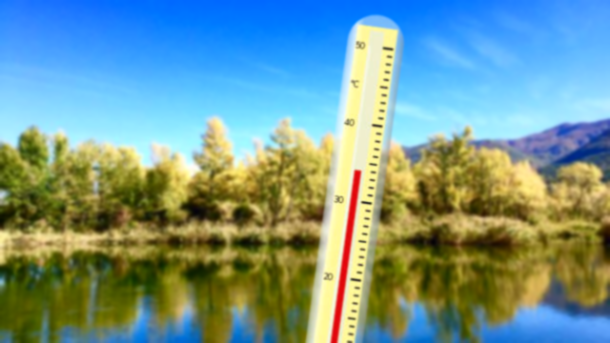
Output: 34 °C
